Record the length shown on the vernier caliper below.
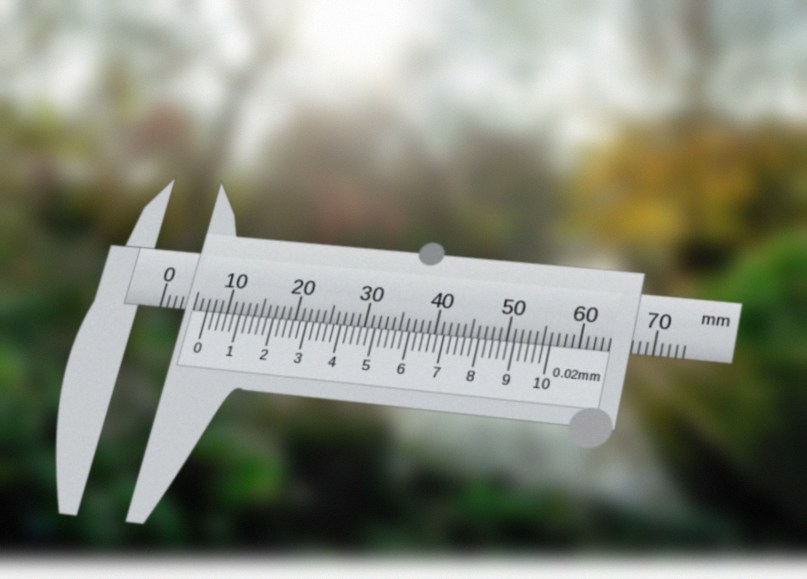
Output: 7.0 mm
